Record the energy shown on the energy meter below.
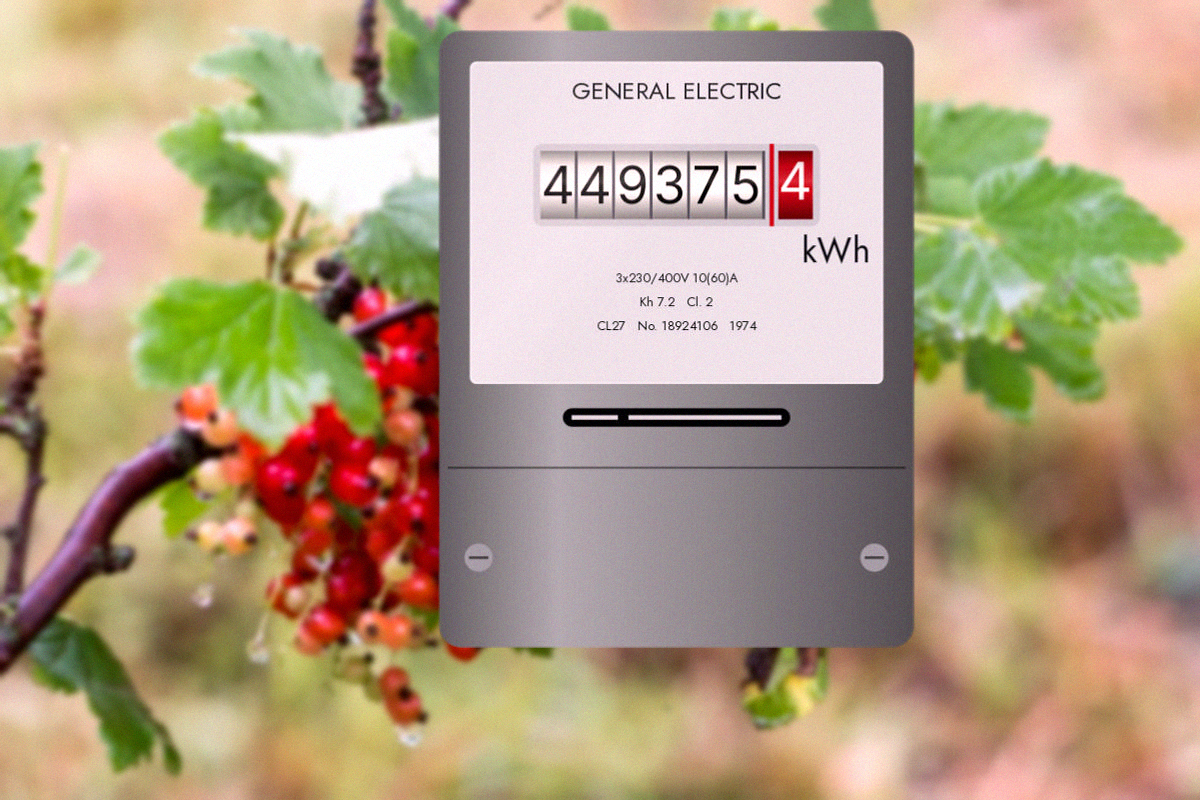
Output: 449375.4 kWh
